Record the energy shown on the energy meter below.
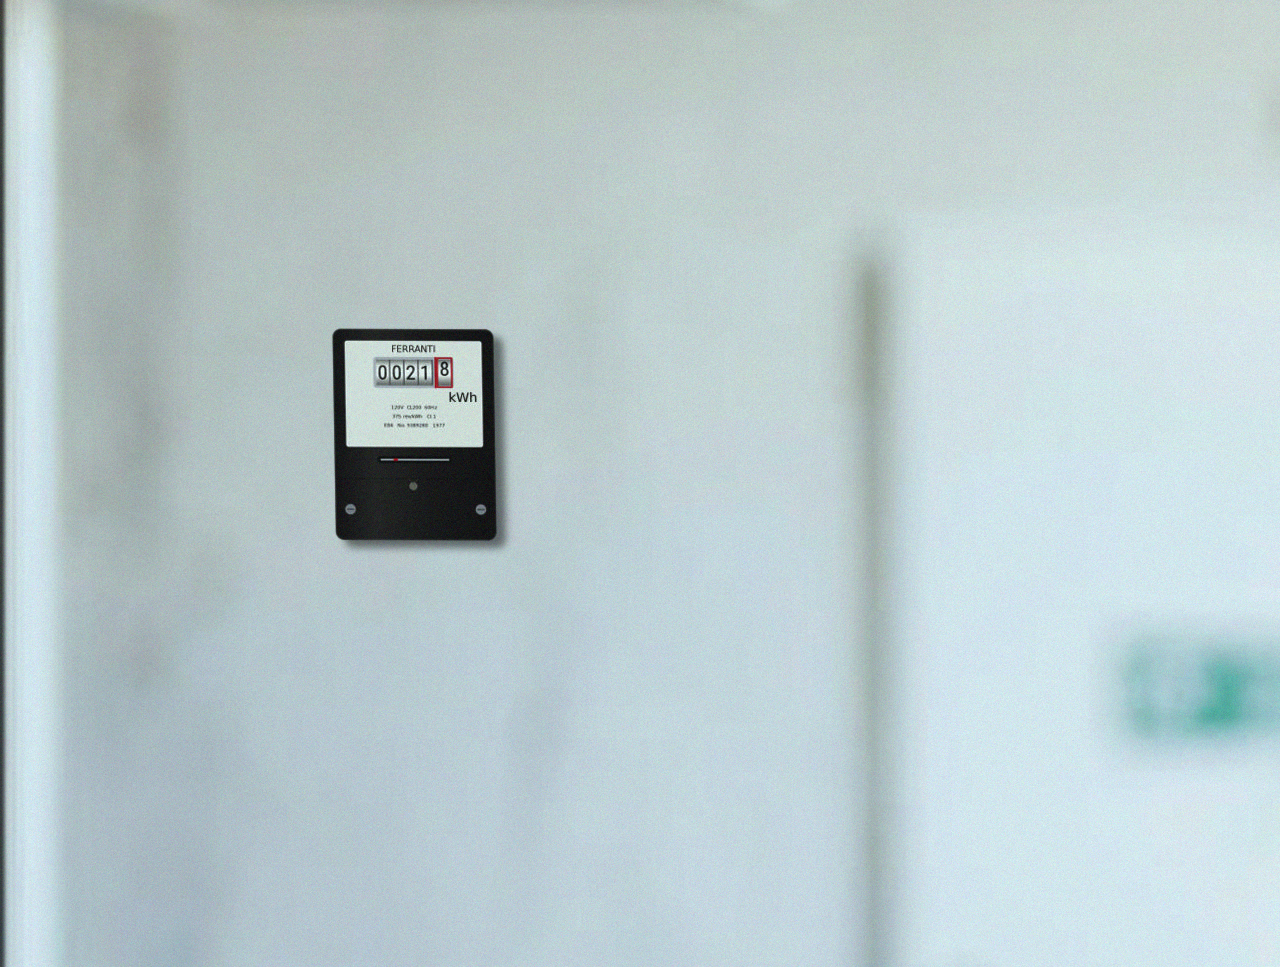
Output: 21.8 kWh
